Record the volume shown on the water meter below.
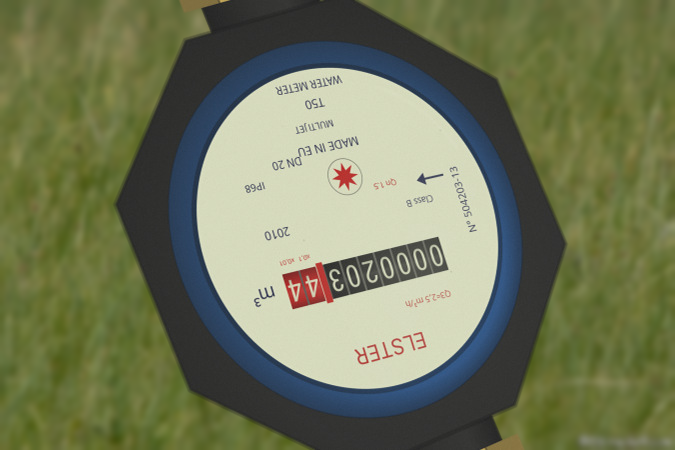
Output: 203.44 m³
